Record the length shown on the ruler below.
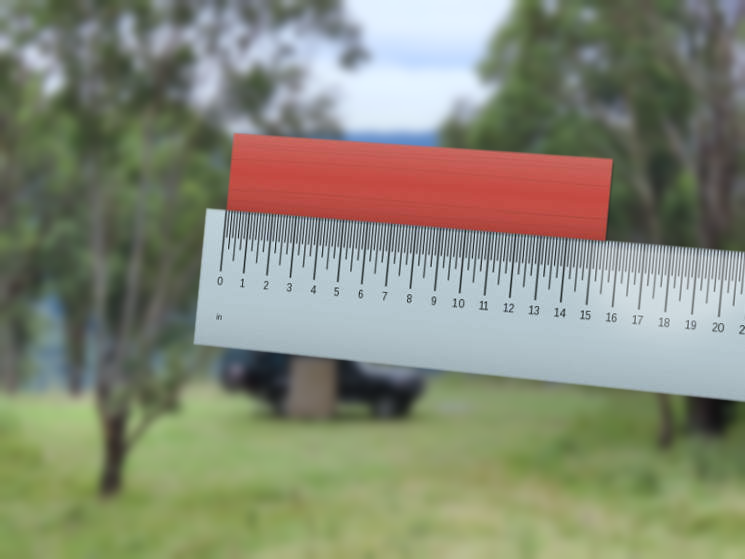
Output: 15.5 in
